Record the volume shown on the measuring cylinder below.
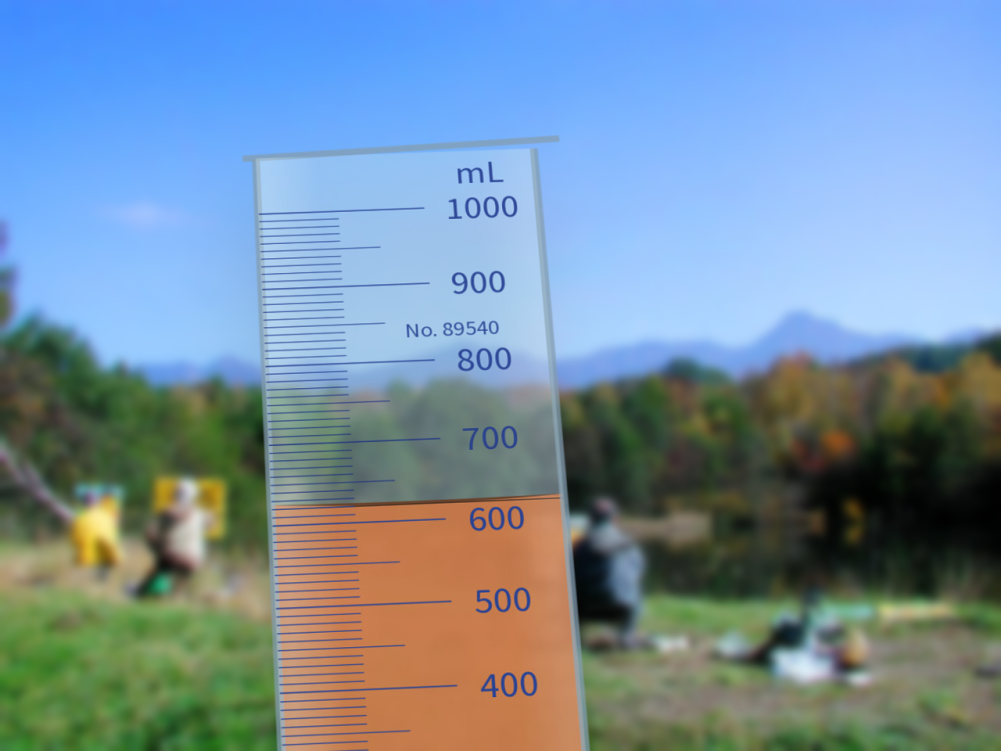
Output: 620 mL
